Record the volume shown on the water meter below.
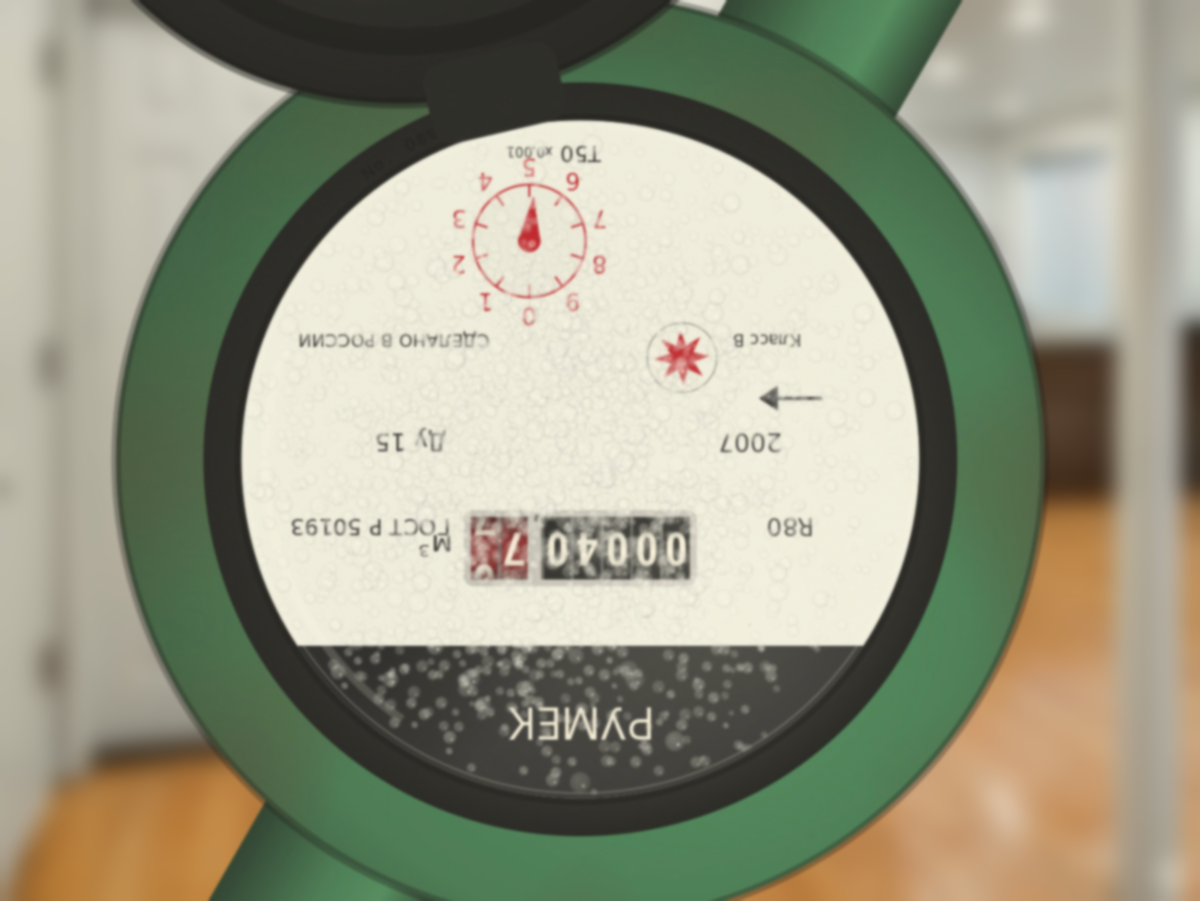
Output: 40.765 m³
